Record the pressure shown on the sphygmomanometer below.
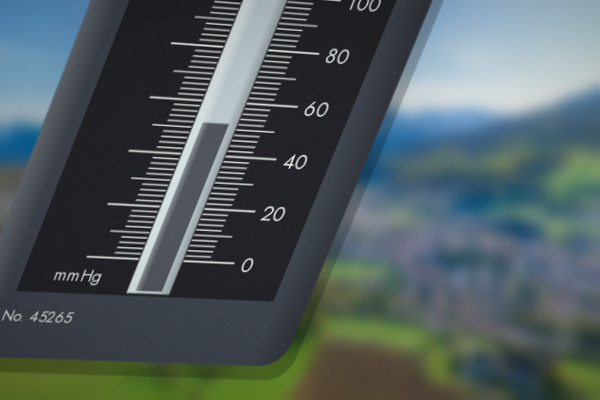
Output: 52 mmHg
